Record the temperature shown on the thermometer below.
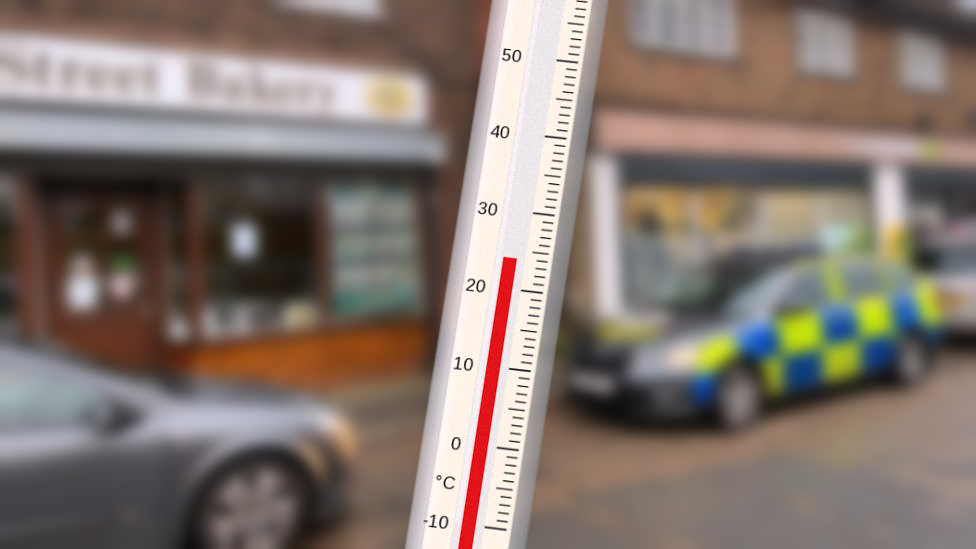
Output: 24 °C
